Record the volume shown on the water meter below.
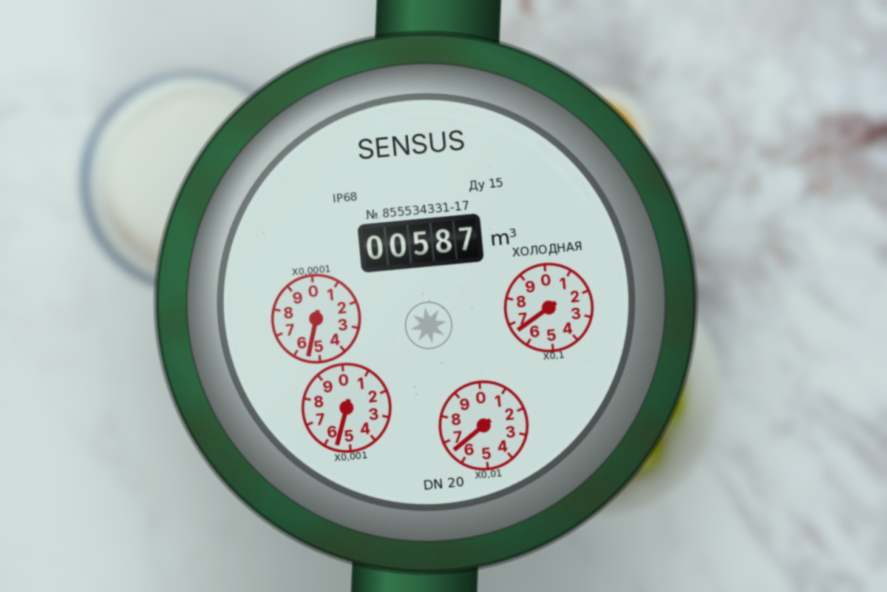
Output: 587.6655 m³
